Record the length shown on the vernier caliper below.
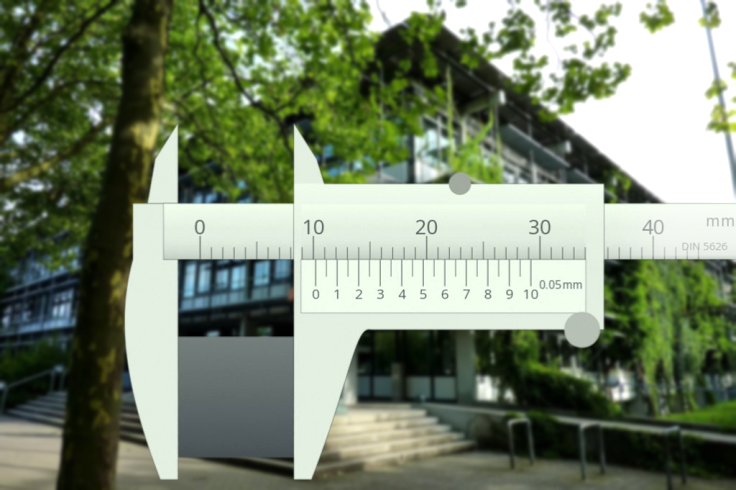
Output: 10.2 mm
